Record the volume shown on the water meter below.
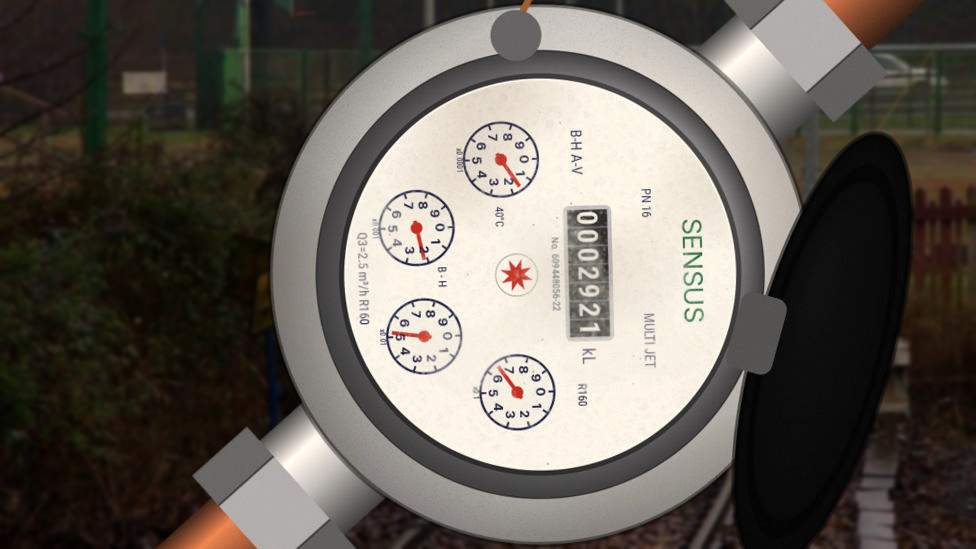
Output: 2921.6521 kL
